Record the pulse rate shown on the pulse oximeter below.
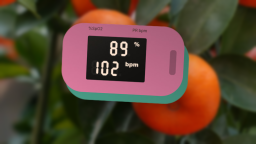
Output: 102 bpm
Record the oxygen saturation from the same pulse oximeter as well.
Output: 89 %
